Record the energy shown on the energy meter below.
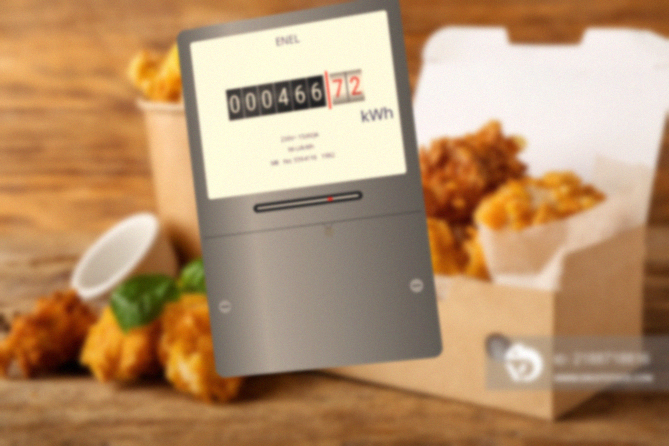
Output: 466.72 kWh
